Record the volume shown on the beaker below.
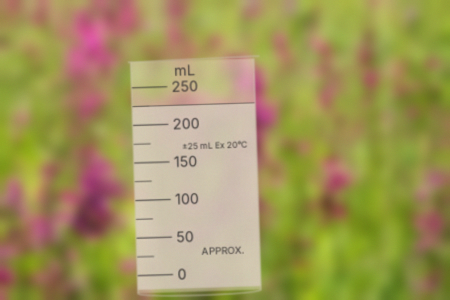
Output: 225 mL
